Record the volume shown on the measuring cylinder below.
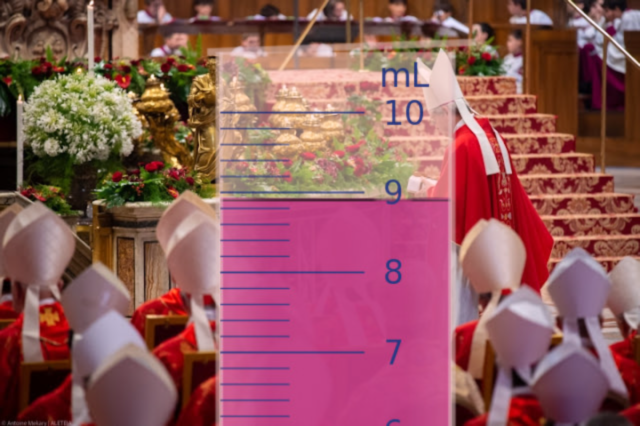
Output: 8.9 mL
